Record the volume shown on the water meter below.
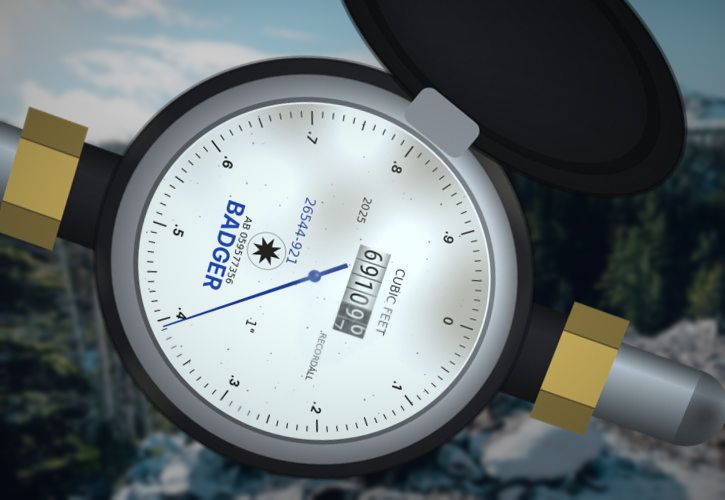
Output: 691096.39 ft³
